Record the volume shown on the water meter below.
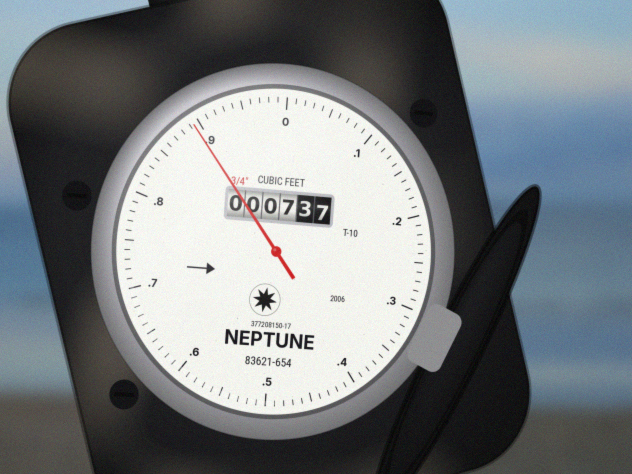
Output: 736.89 ft³
